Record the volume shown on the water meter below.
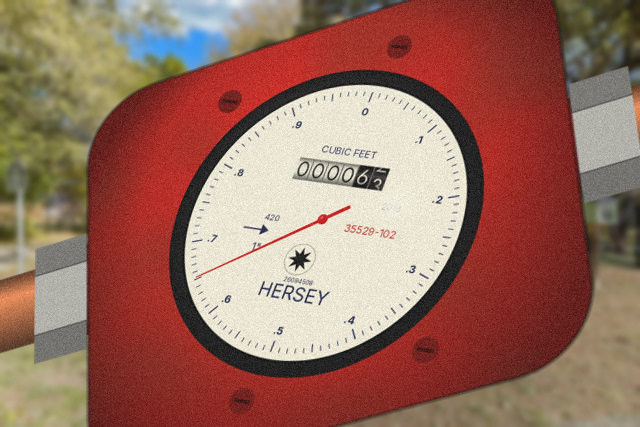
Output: 62.65 ft³
